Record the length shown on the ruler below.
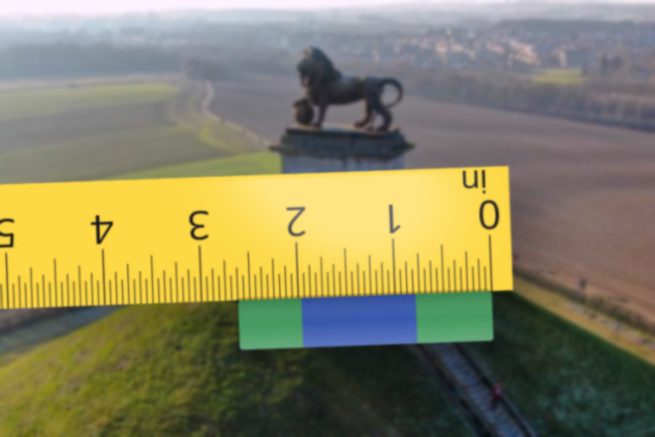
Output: 2.625 in
